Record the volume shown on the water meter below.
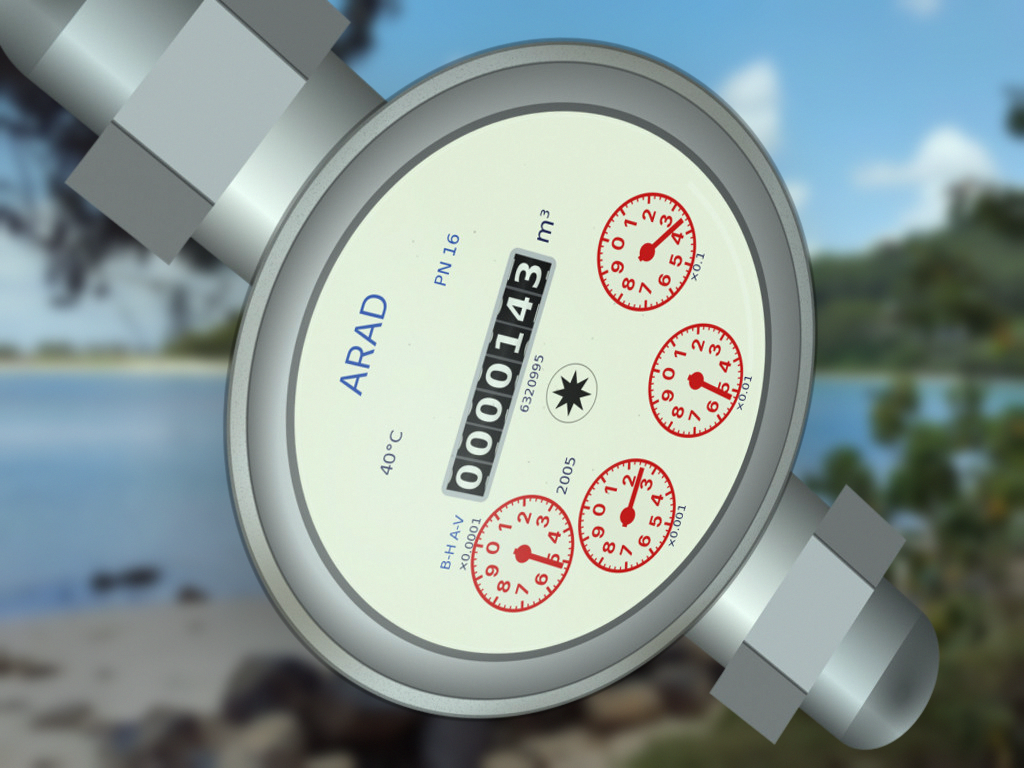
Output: 143.3525 m³
